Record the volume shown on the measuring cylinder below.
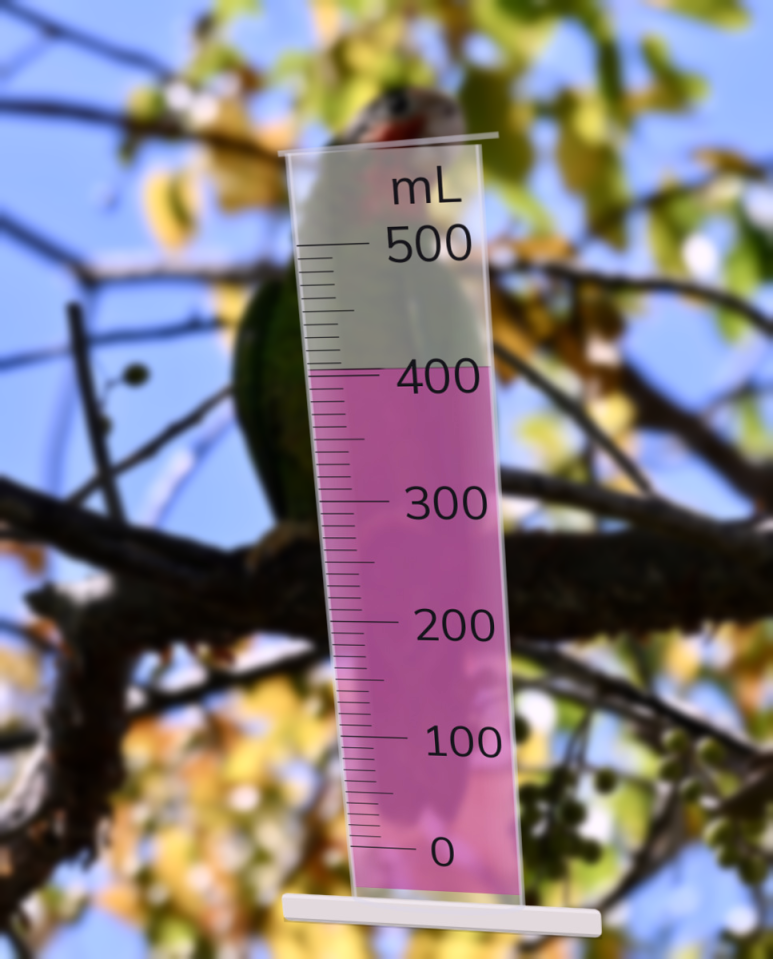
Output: 405 mL
